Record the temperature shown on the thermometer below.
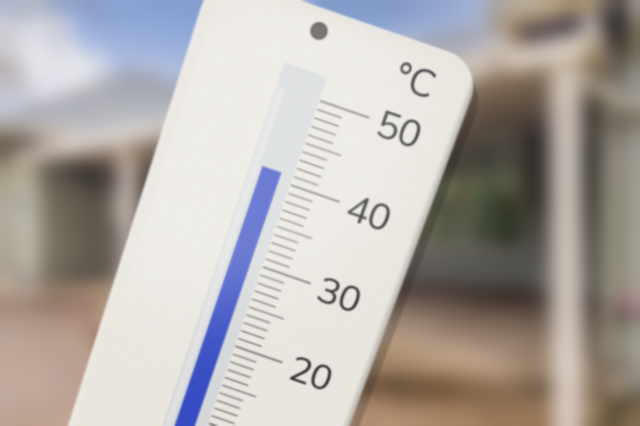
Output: 41 °C
